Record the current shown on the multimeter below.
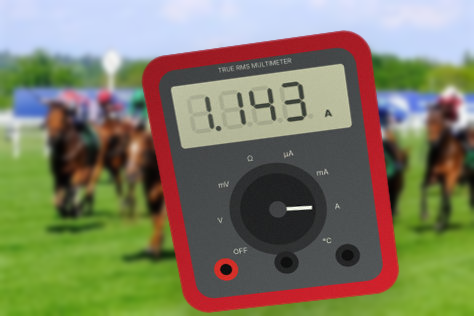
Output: 1.143 A
